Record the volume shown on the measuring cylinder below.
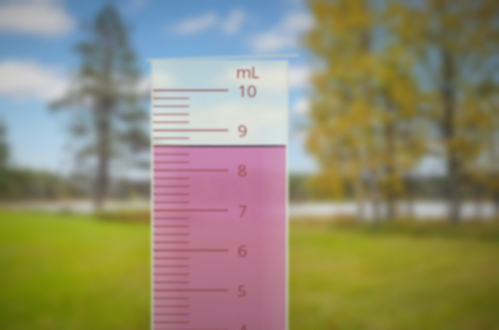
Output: 8.6 mL
